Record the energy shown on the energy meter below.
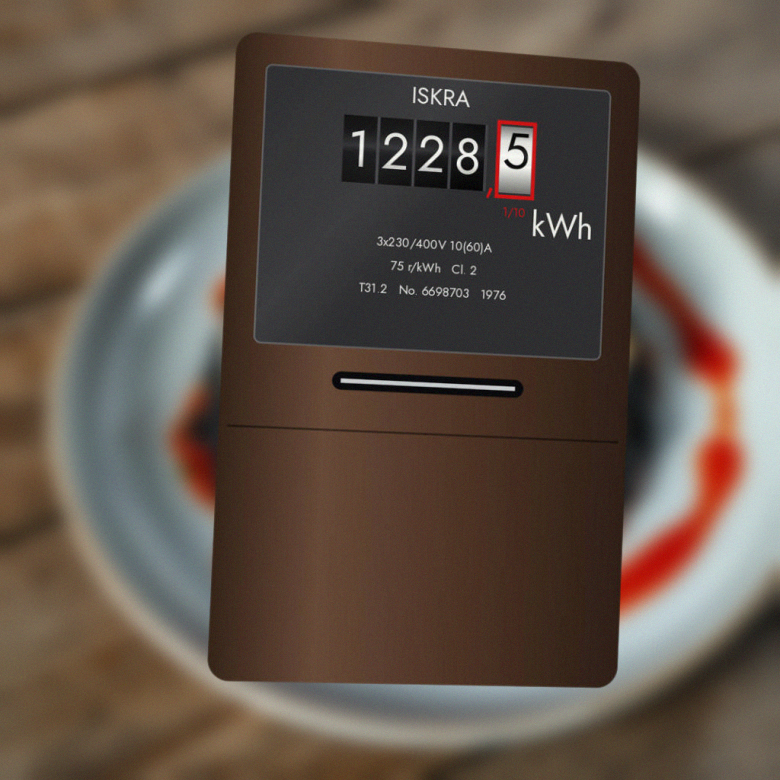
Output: 1228.5 kWh
